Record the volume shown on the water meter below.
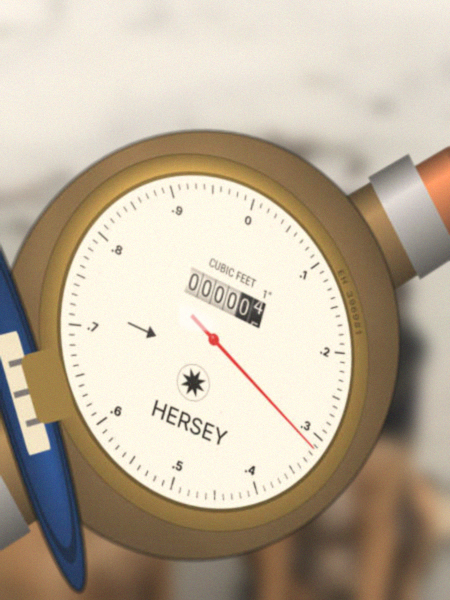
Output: 4.31 ft³
